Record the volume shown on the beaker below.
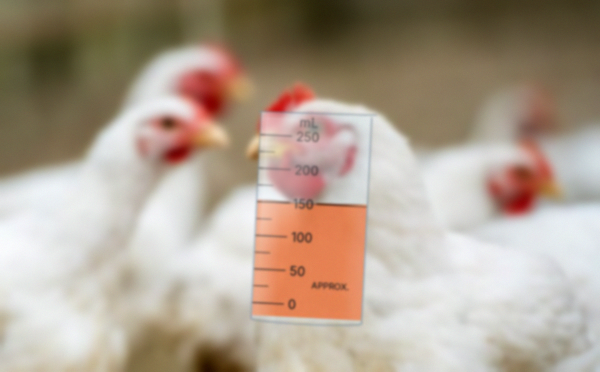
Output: 150 mL
